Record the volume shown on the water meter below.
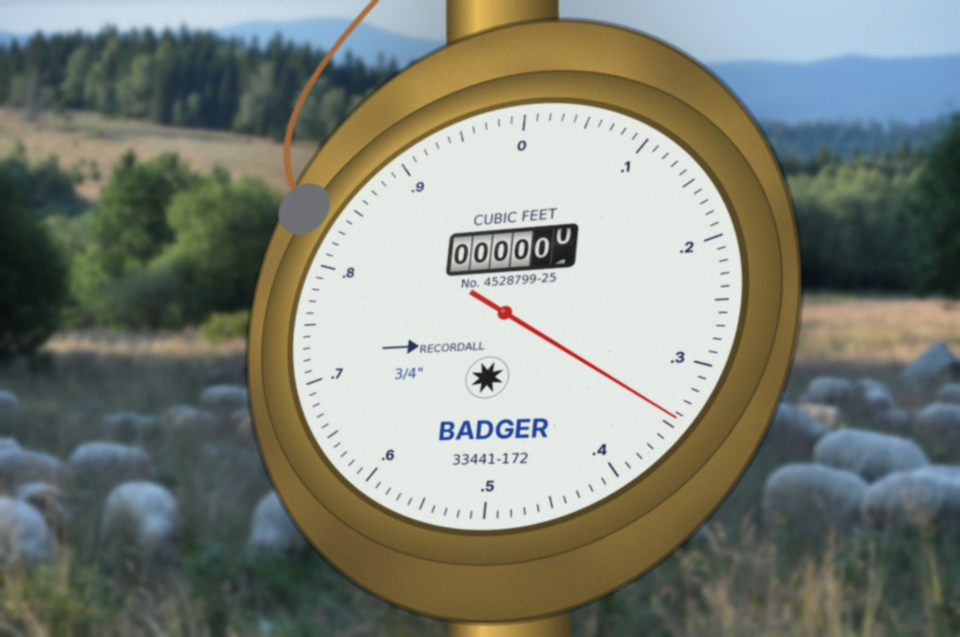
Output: 0.34 ft³
